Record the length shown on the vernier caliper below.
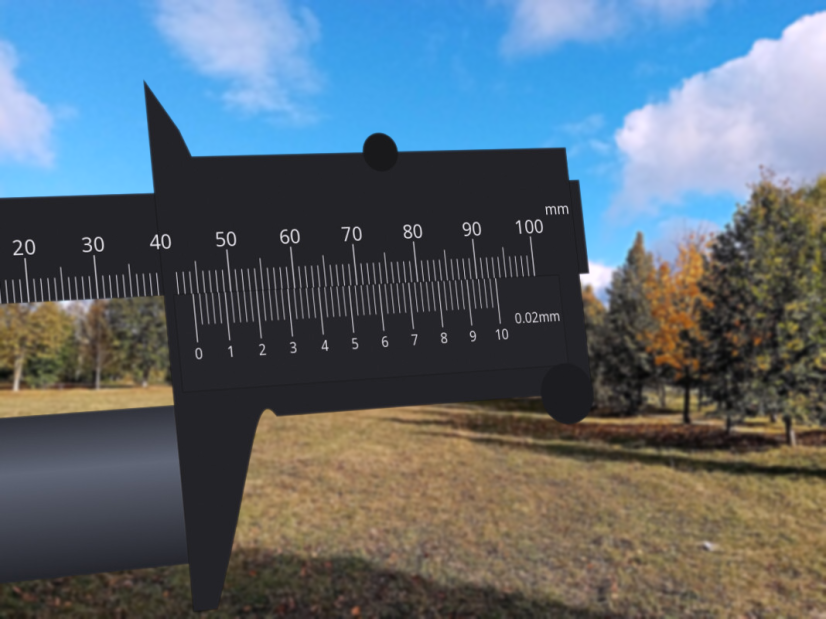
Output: 44.2 mm
